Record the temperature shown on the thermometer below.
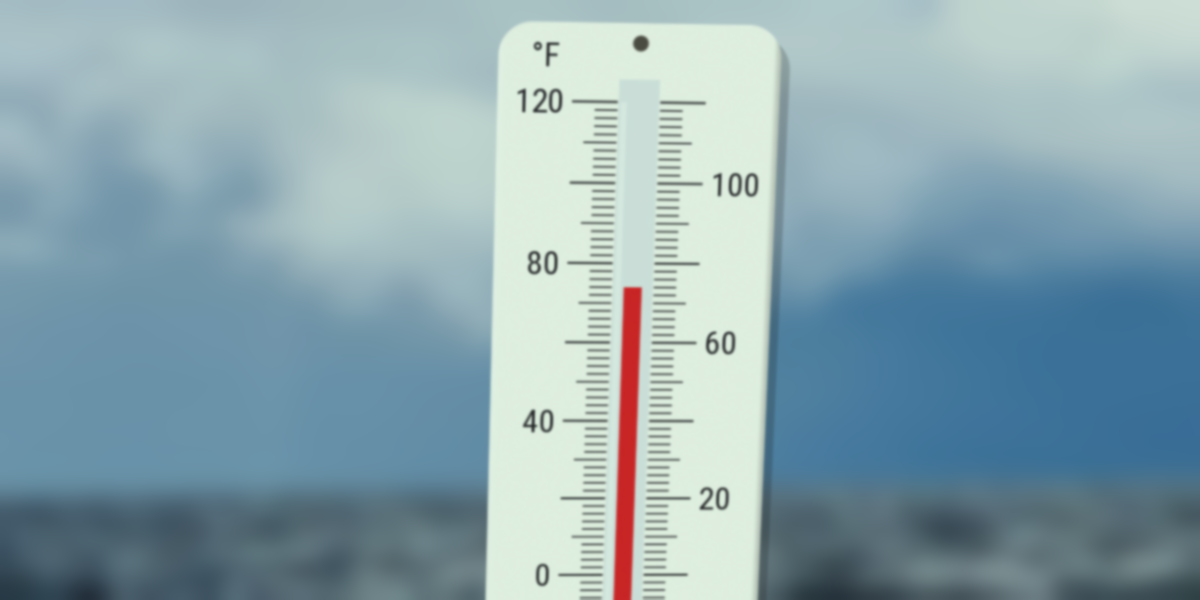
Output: 74 °F
